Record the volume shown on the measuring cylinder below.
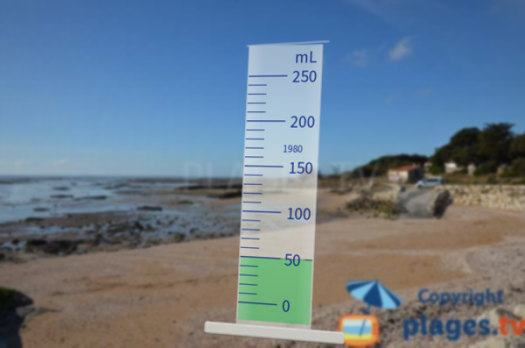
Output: 50 mL
